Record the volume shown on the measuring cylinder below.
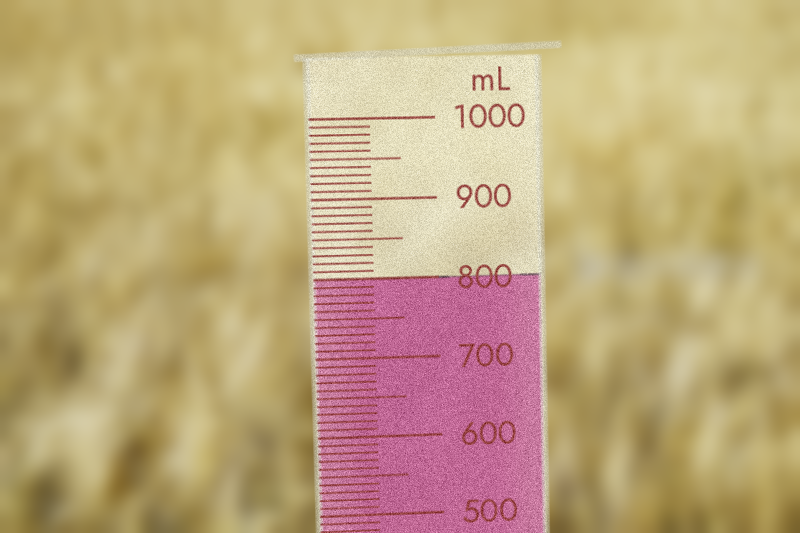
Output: 800 mL
